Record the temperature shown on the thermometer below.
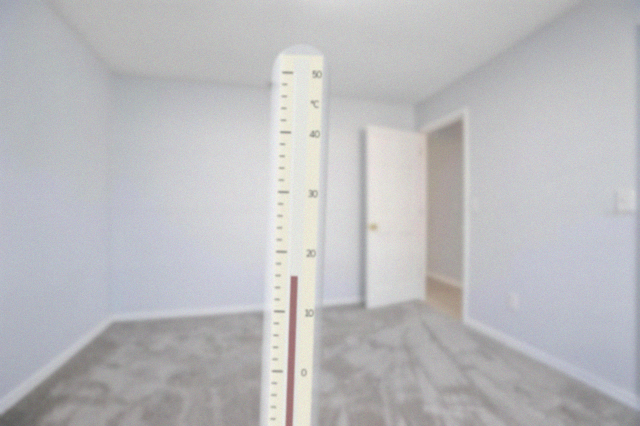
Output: 16 °C
